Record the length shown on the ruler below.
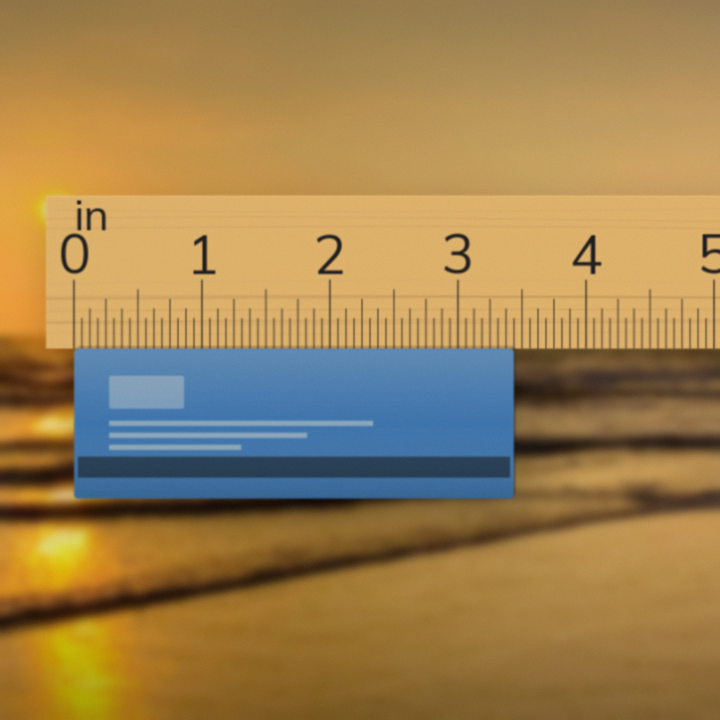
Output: 3.4375 in
